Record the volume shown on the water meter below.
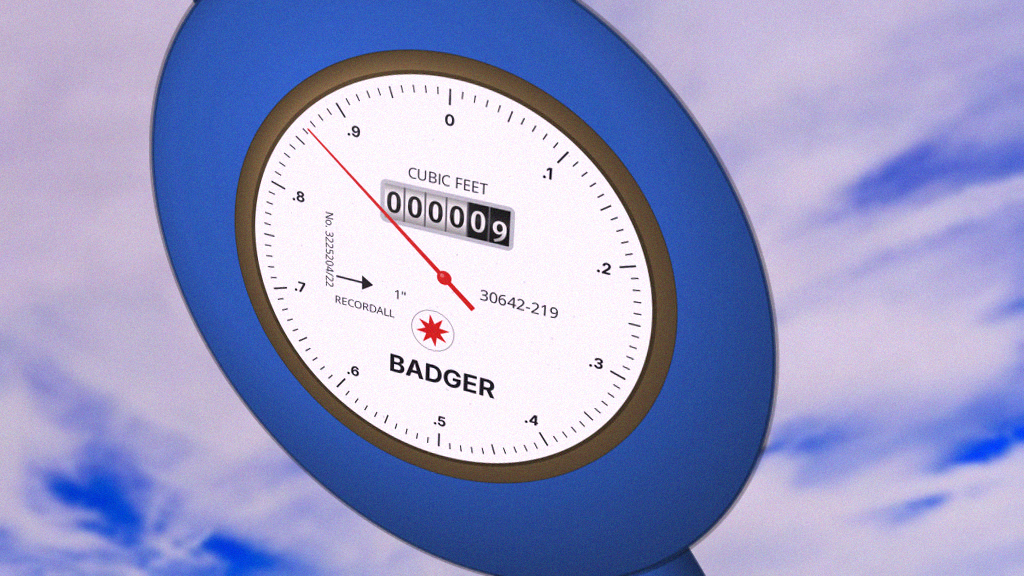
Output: 8.86 ft³
